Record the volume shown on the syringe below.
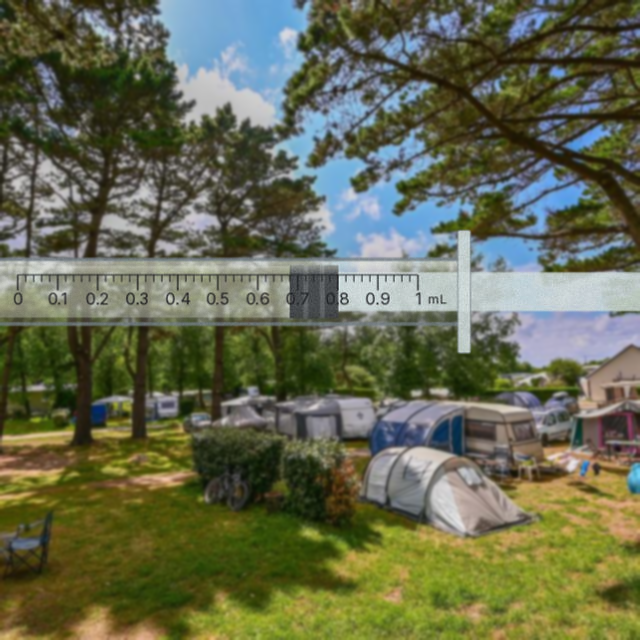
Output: 0.68 mL
